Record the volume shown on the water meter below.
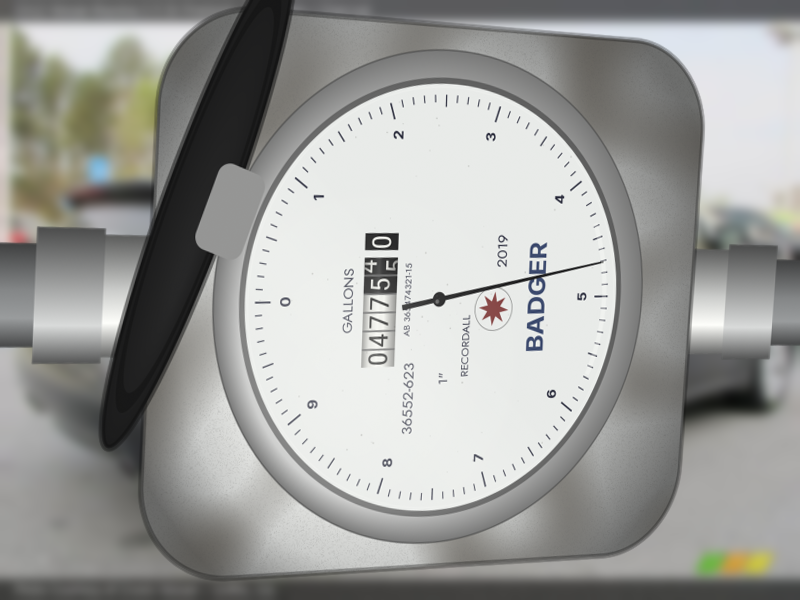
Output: 477544.7 gal
